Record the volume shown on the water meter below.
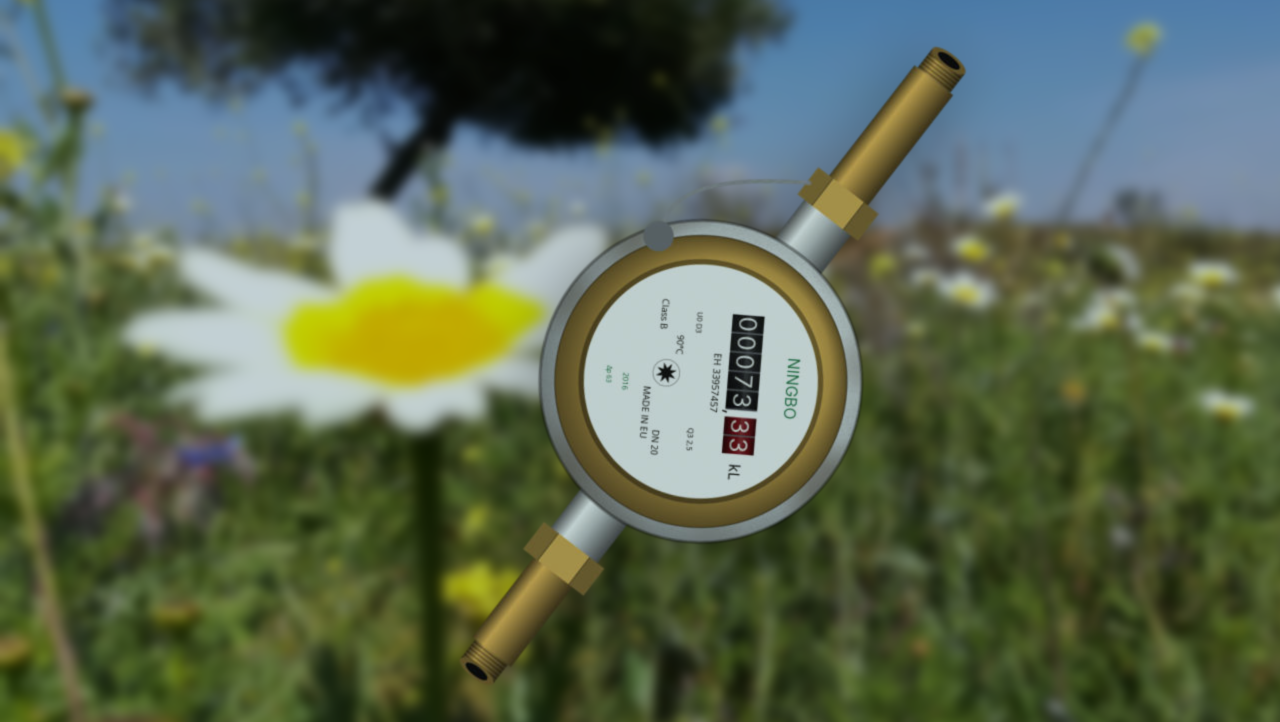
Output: 73.33 kL
